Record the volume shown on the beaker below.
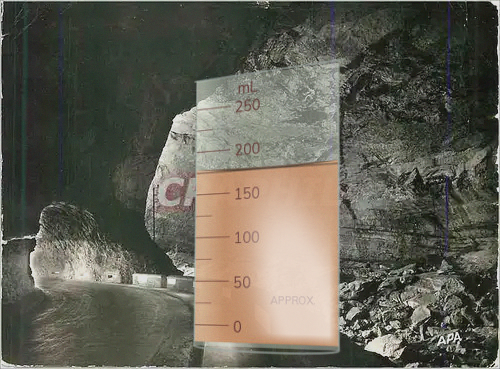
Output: 175 mL
